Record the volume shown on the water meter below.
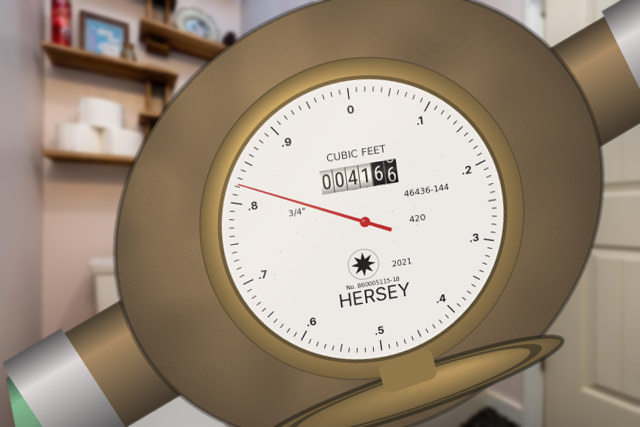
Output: 4165.82 ft³
